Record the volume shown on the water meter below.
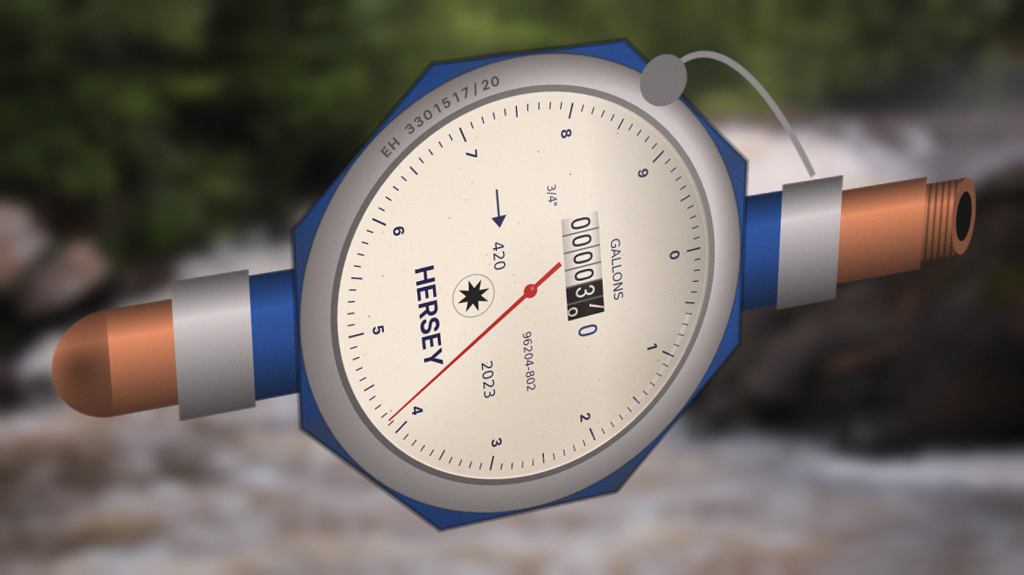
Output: 374.1 gal
